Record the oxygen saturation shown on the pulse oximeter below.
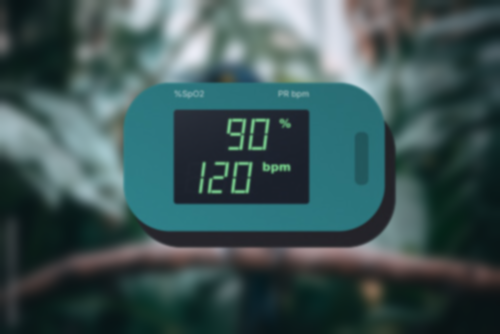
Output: 90 %
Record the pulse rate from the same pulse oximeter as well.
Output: 120 bpm
